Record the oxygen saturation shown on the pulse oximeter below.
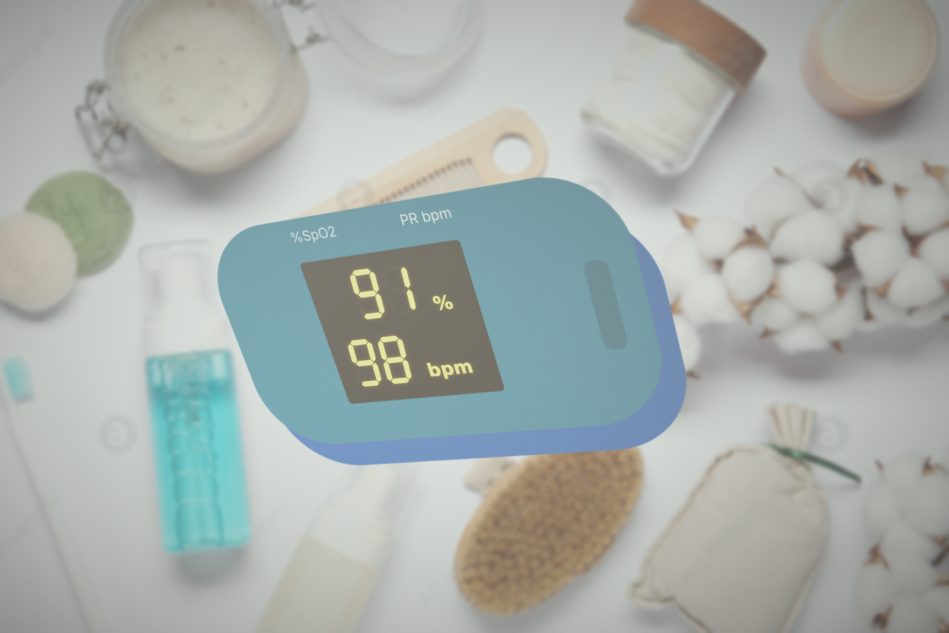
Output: 91 %
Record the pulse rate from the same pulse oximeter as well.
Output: 98 bpm
